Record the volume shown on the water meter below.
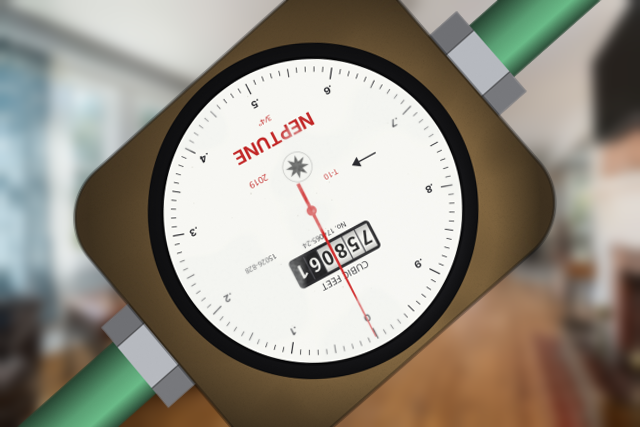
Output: 758061.00 ft³
